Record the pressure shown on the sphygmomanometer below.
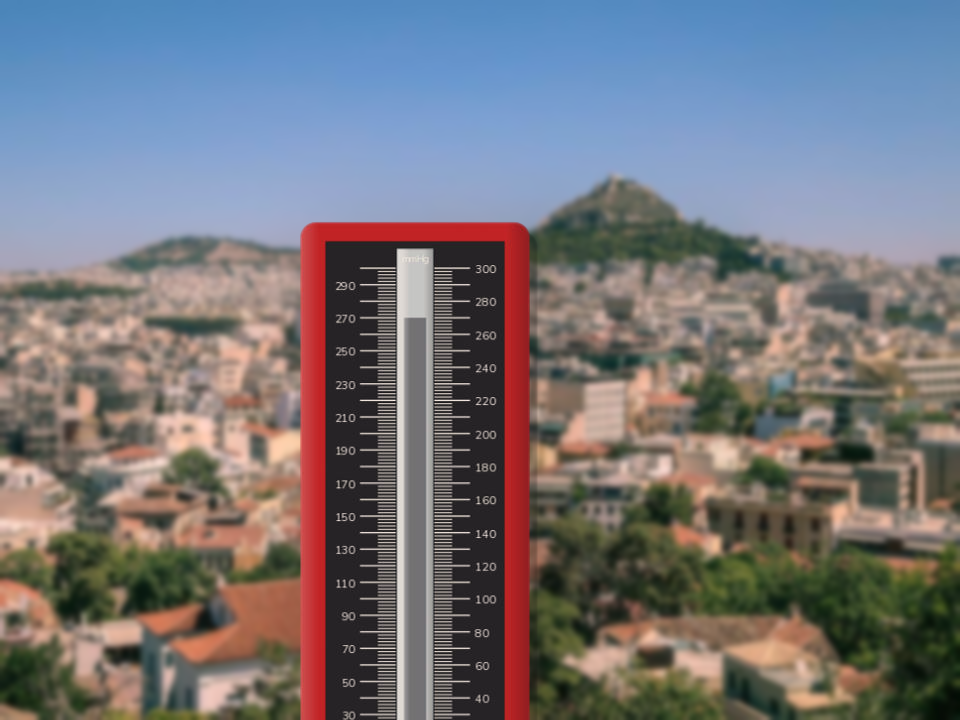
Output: 270 mmHg
